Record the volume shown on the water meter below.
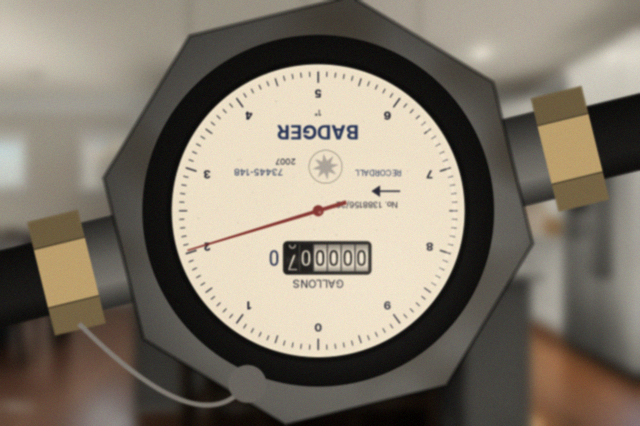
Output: 72.0 gal
